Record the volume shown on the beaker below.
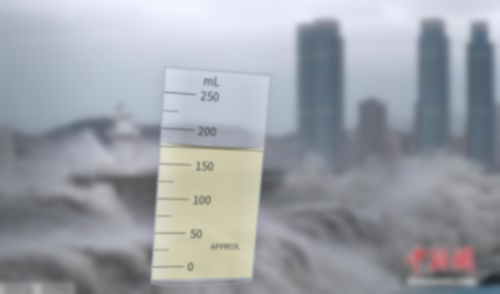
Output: 175 mL
